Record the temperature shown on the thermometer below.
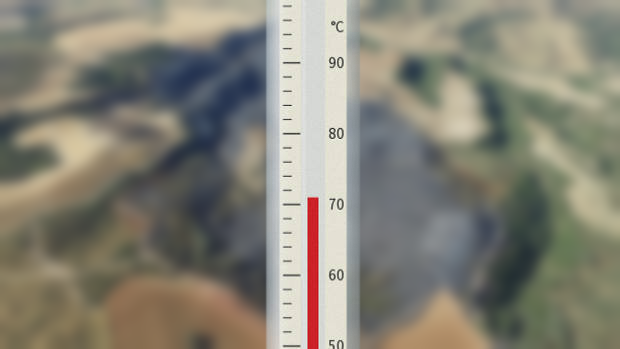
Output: 71 °C
